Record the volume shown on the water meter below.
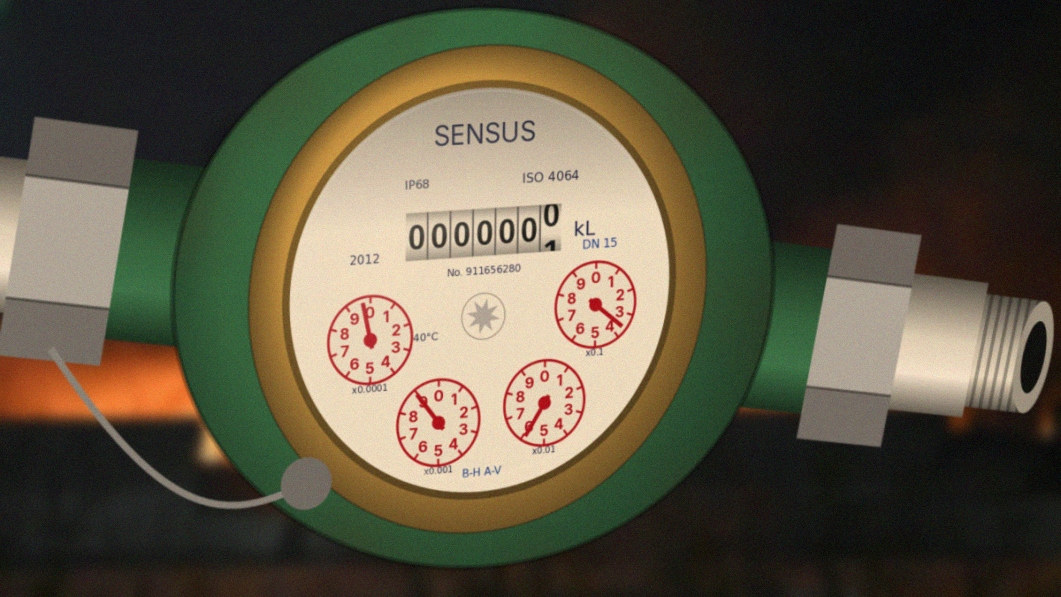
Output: 0.3589 kL
